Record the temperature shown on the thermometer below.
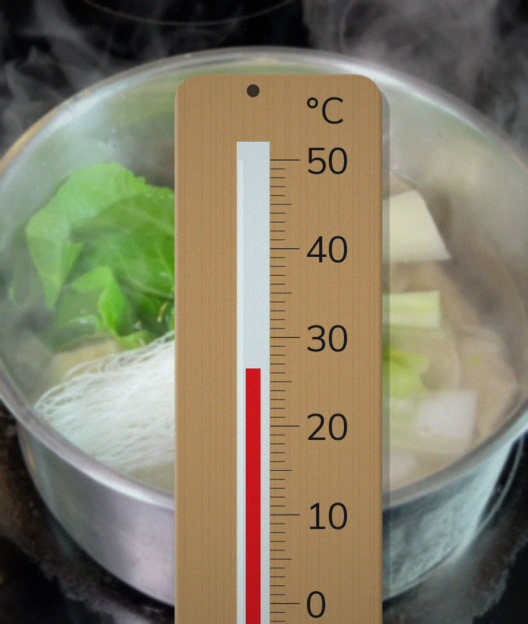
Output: 26.5 °C
